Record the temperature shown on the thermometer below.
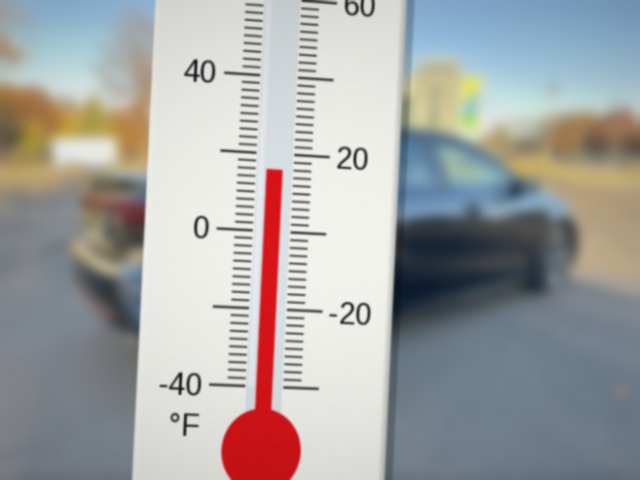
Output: 16 °F
